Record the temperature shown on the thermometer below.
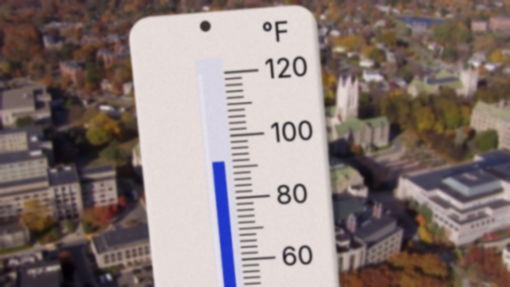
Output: 92 °F
